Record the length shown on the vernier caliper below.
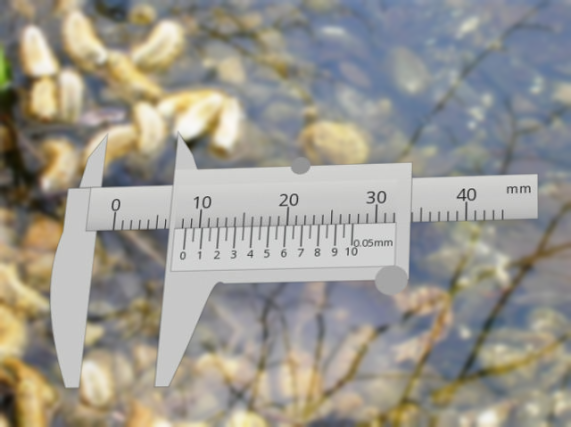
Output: 8.4 mm
